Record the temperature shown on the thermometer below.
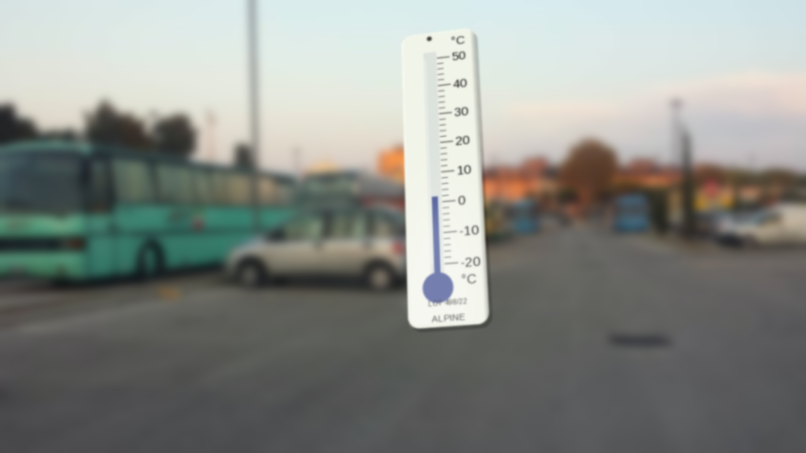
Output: 2 °C
